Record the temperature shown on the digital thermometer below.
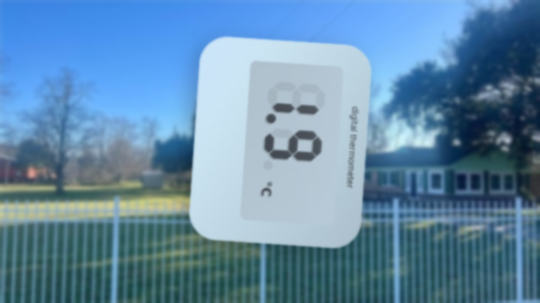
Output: 1.9 °C
